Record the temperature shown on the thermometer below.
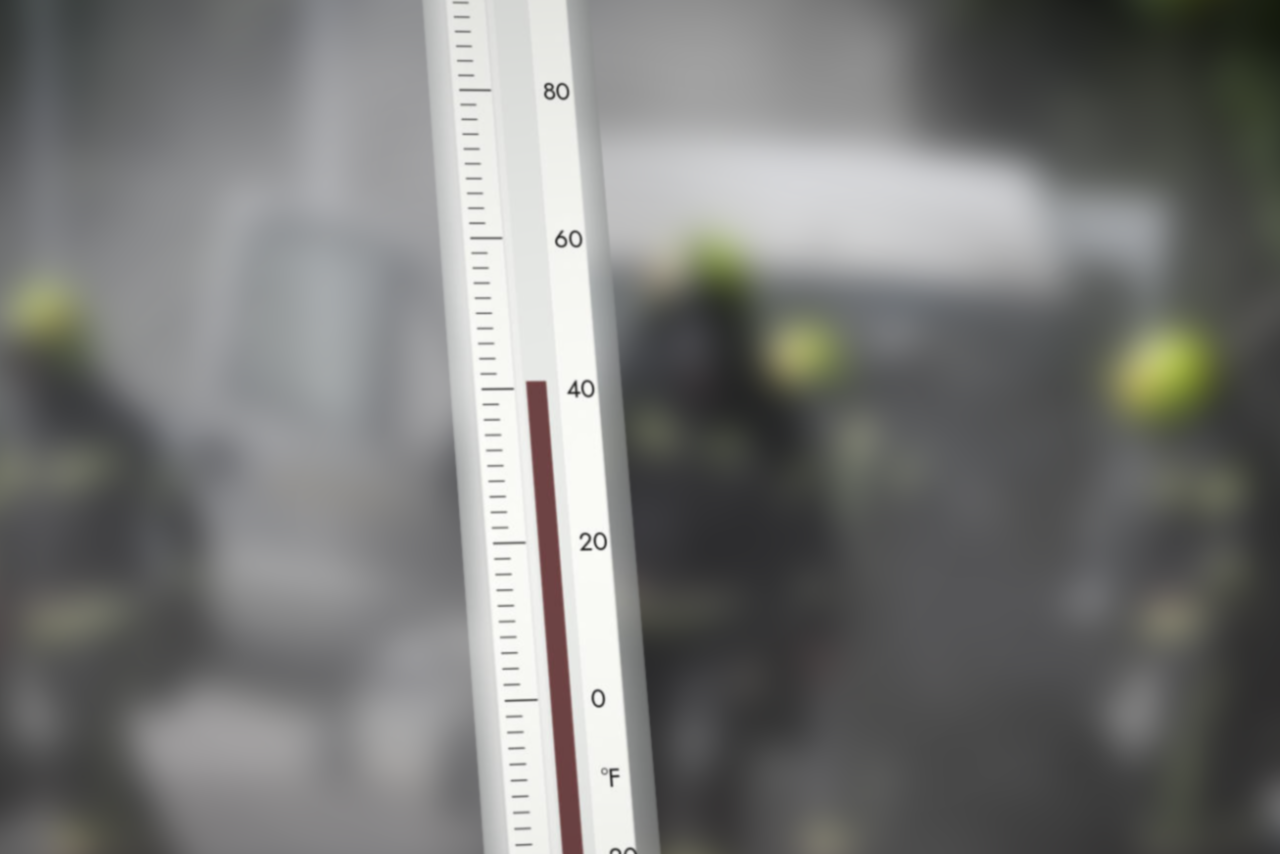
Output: 41 °F
